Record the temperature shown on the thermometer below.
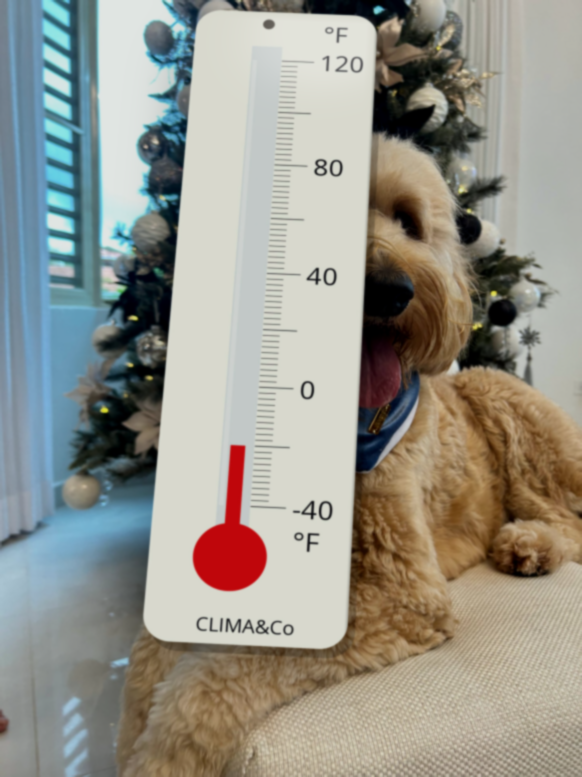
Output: -20 °F
